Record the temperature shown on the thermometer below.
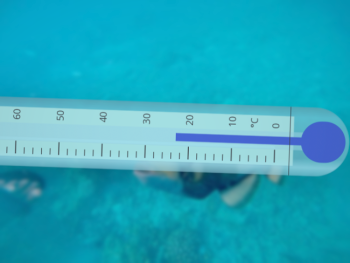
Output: 23 °C
